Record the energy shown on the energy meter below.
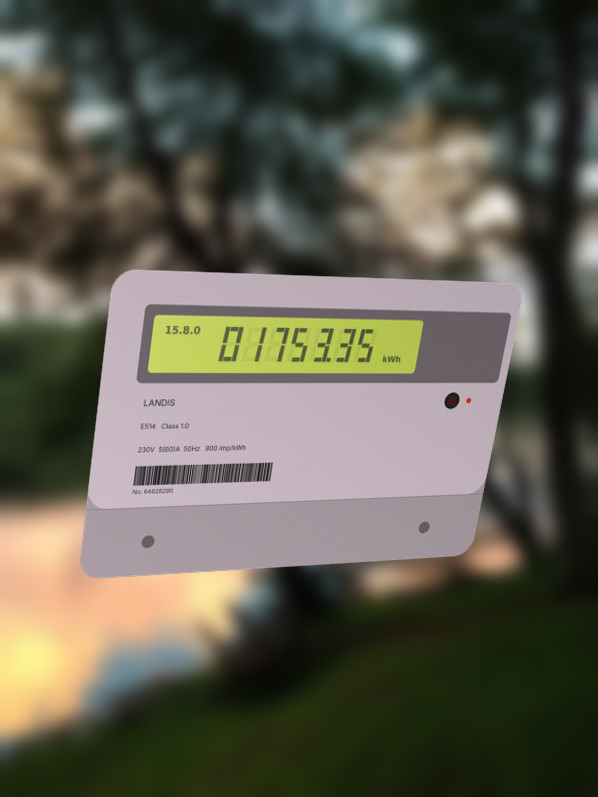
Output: 1753.35 kWh
